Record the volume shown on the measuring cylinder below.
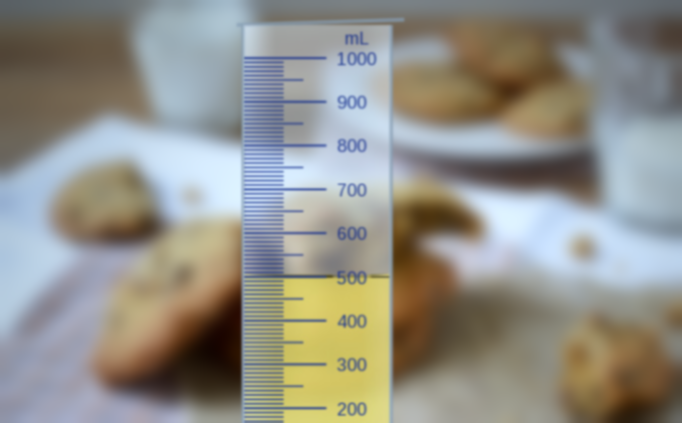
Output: 500 mL
